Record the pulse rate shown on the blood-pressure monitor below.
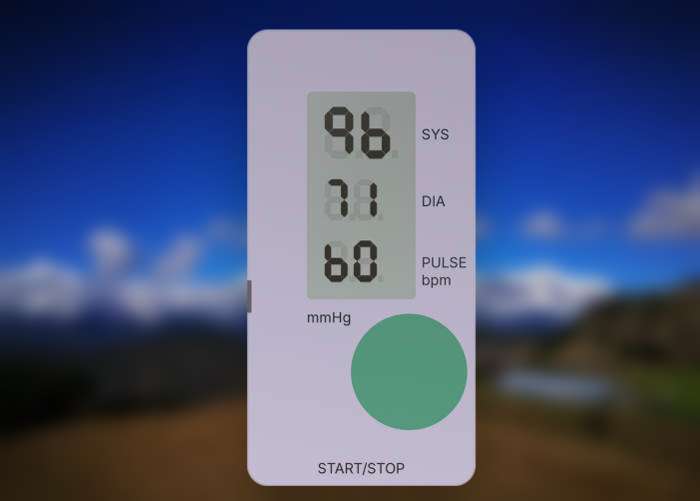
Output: 60 bpm
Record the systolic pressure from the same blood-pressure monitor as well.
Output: 96 mmHg
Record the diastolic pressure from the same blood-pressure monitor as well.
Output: 71 mmHg
